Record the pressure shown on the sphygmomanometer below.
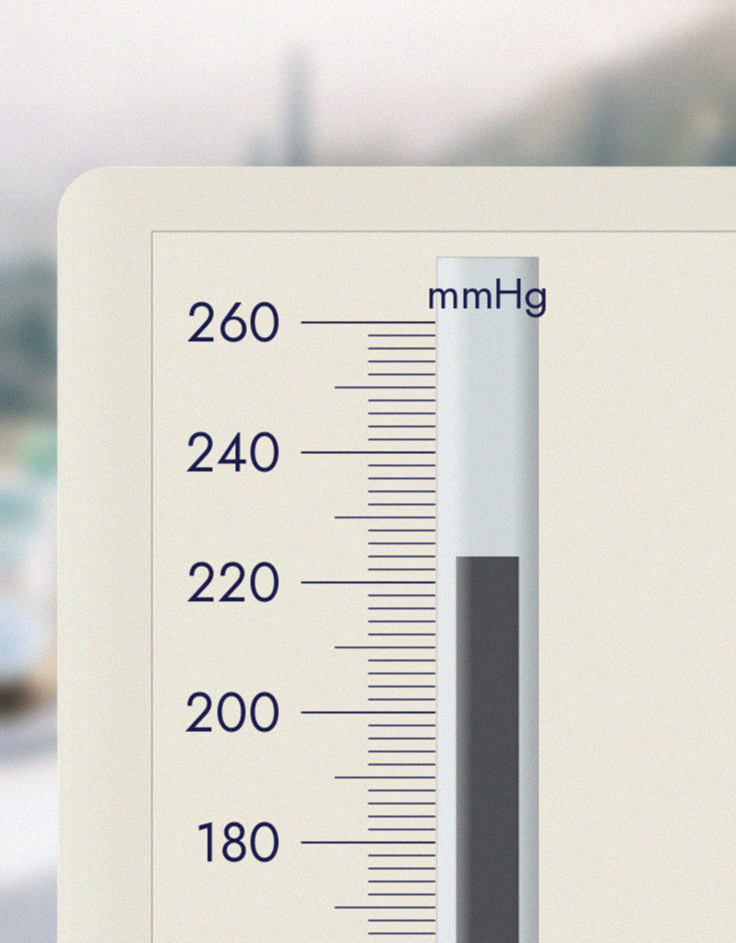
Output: 224 mmHg
